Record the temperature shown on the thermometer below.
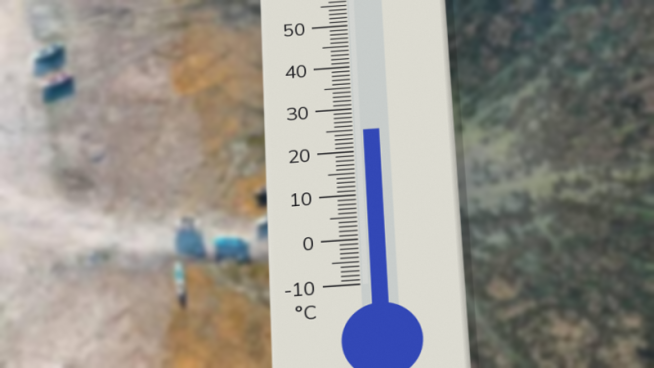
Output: 25 °C
